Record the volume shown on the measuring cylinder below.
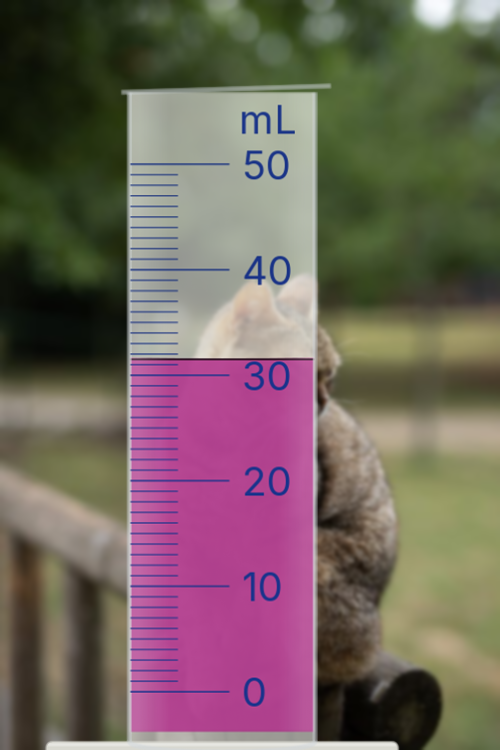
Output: 31.5 mL
